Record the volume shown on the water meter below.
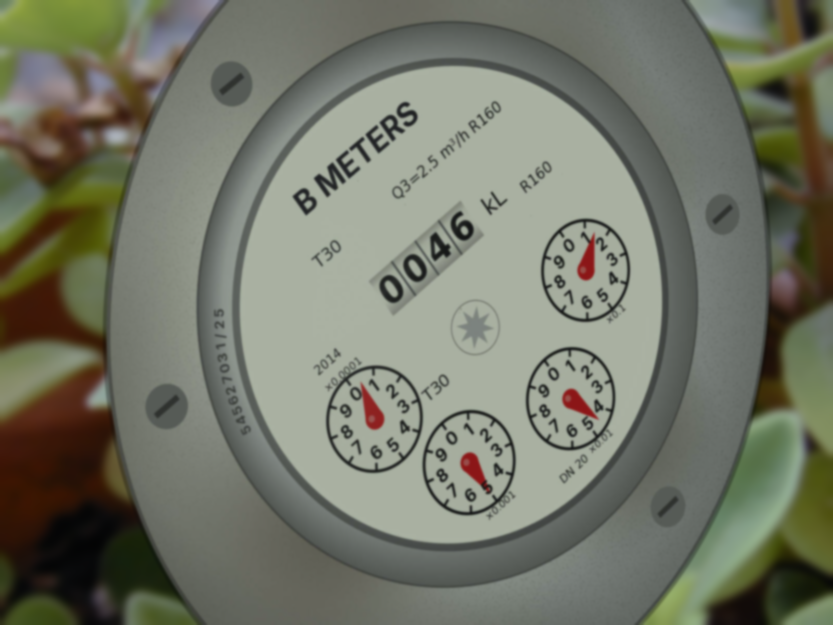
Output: 46.1450 kL
